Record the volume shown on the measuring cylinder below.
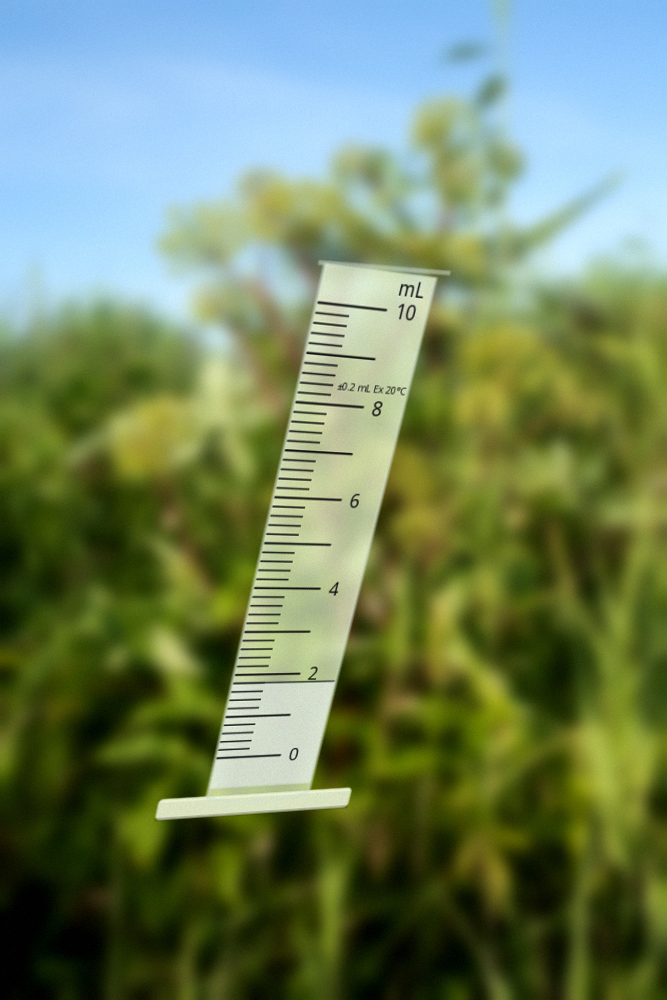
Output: 1.8 mL
